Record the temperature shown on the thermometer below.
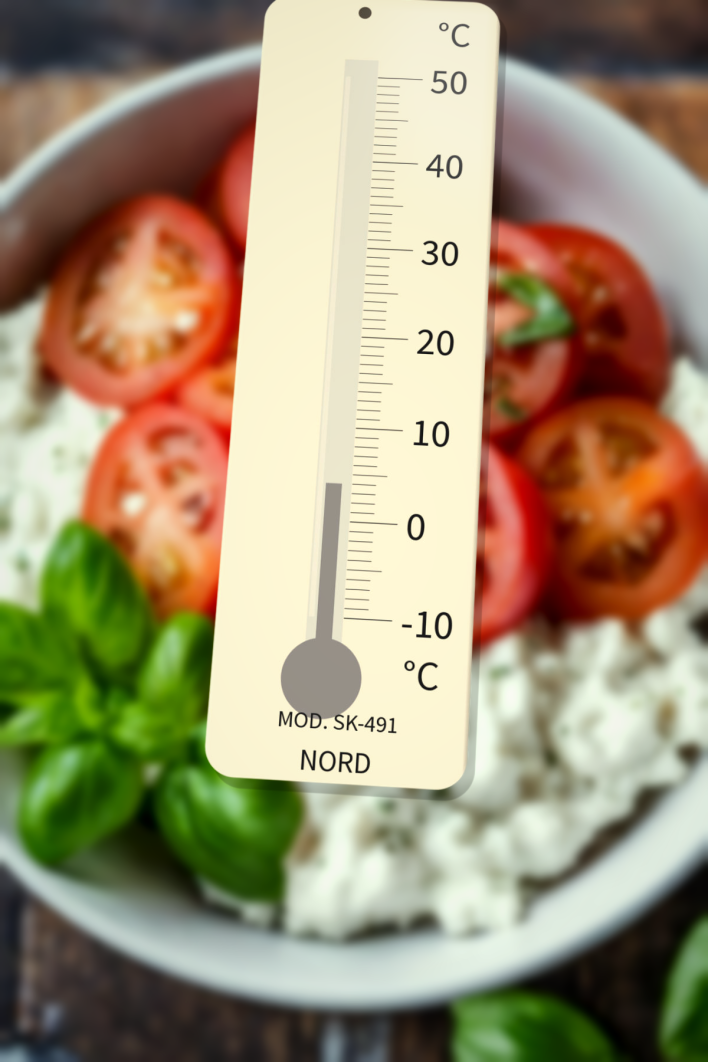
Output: 4 °C
